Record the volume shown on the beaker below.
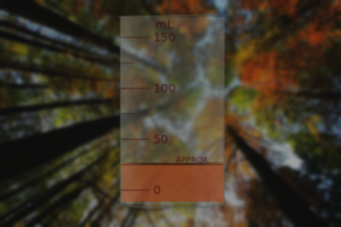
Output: 25 mL
